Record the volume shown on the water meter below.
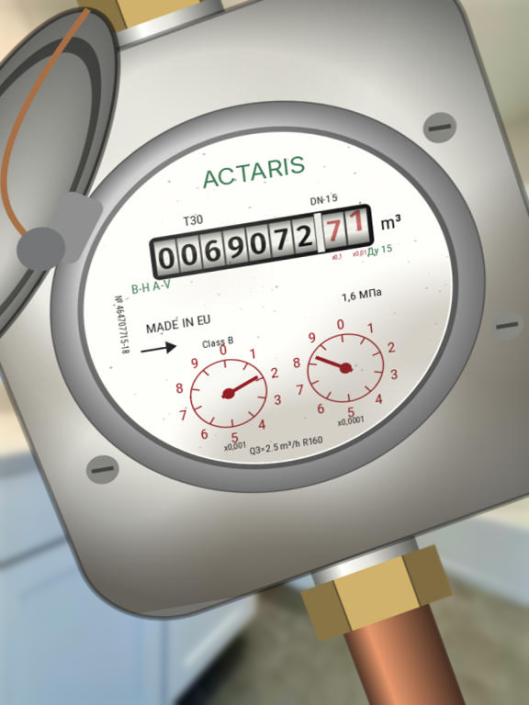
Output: 69072.7118 m³
